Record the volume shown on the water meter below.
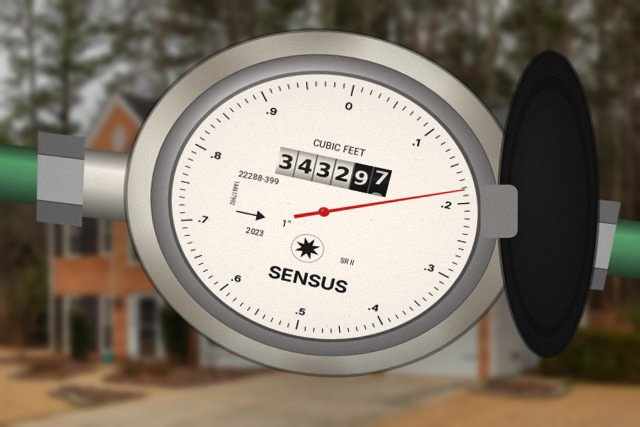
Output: 343297.18 ft³
